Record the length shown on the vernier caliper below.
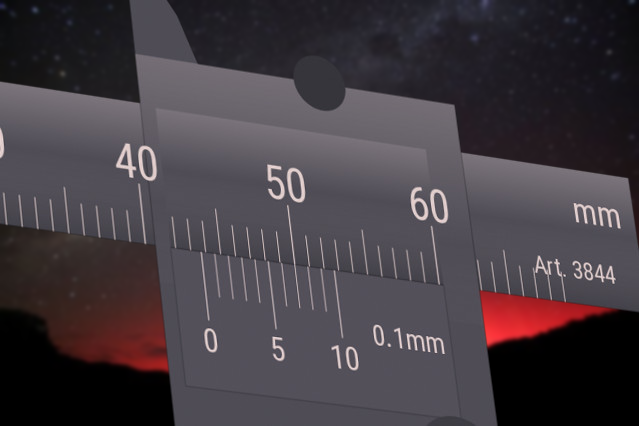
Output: 43.7 mm
